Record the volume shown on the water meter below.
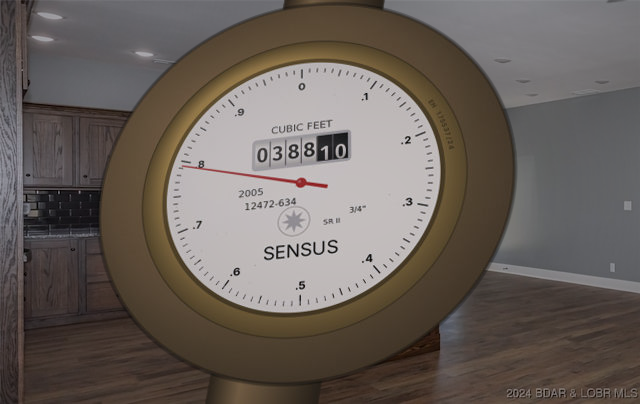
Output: 38809.79 ft³
